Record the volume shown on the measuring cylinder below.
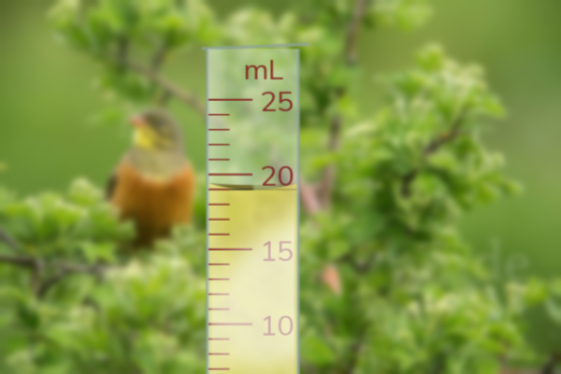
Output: 19 mL
